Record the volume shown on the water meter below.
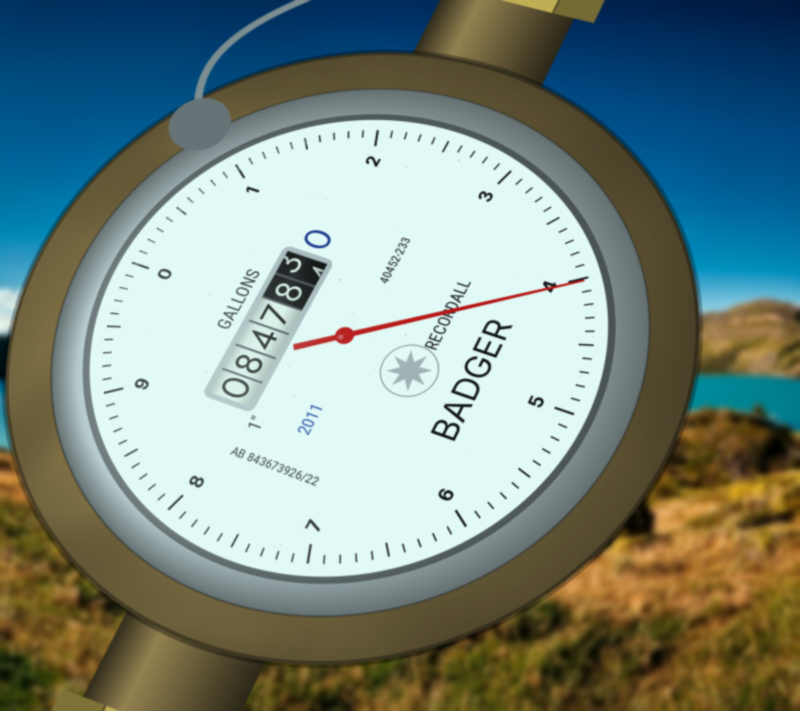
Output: 847834.0 gal
